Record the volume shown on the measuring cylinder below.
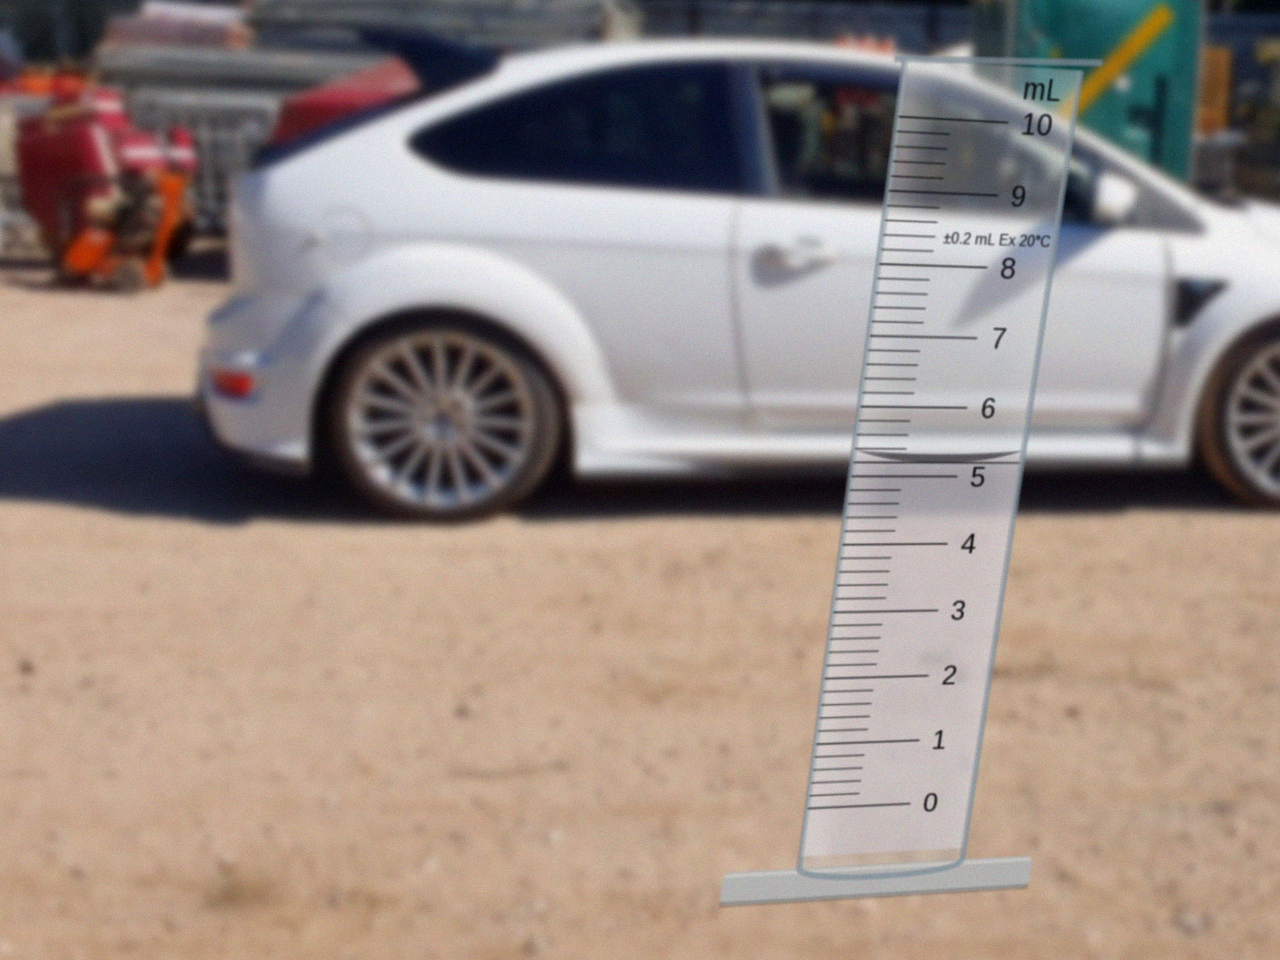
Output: 5.2 mL
